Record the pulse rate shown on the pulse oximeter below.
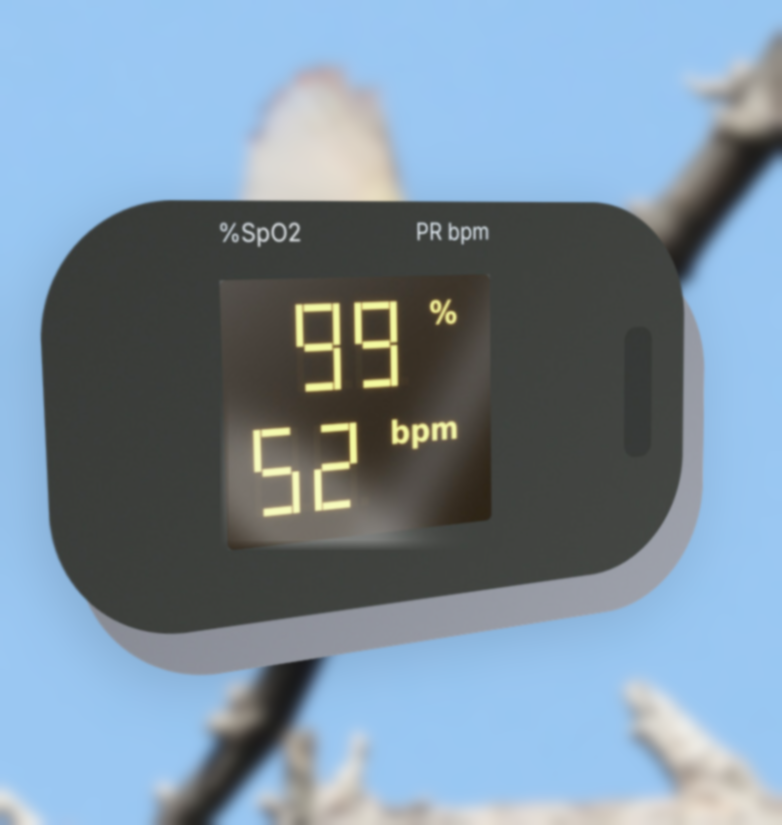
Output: 52 bpm
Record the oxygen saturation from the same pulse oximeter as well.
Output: 99 %
